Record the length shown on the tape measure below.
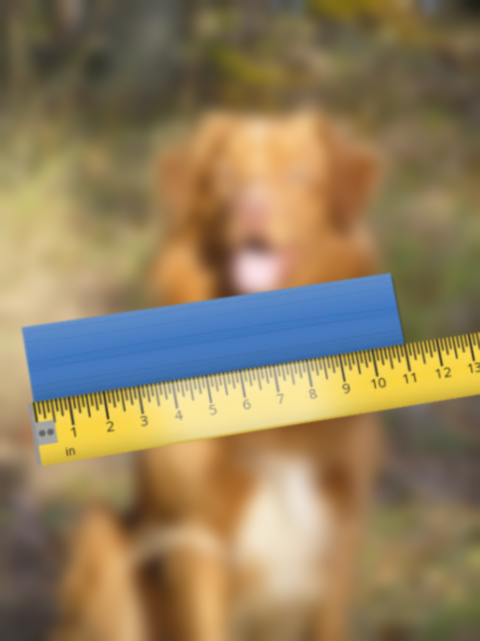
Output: 11 in
